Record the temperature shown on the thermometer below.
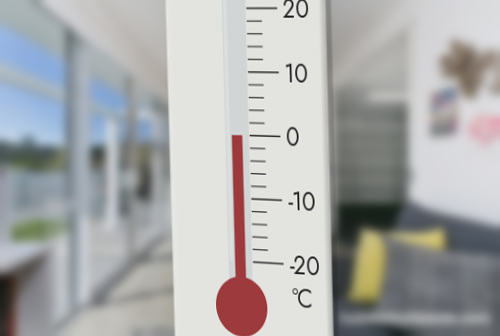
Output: 0 °C
